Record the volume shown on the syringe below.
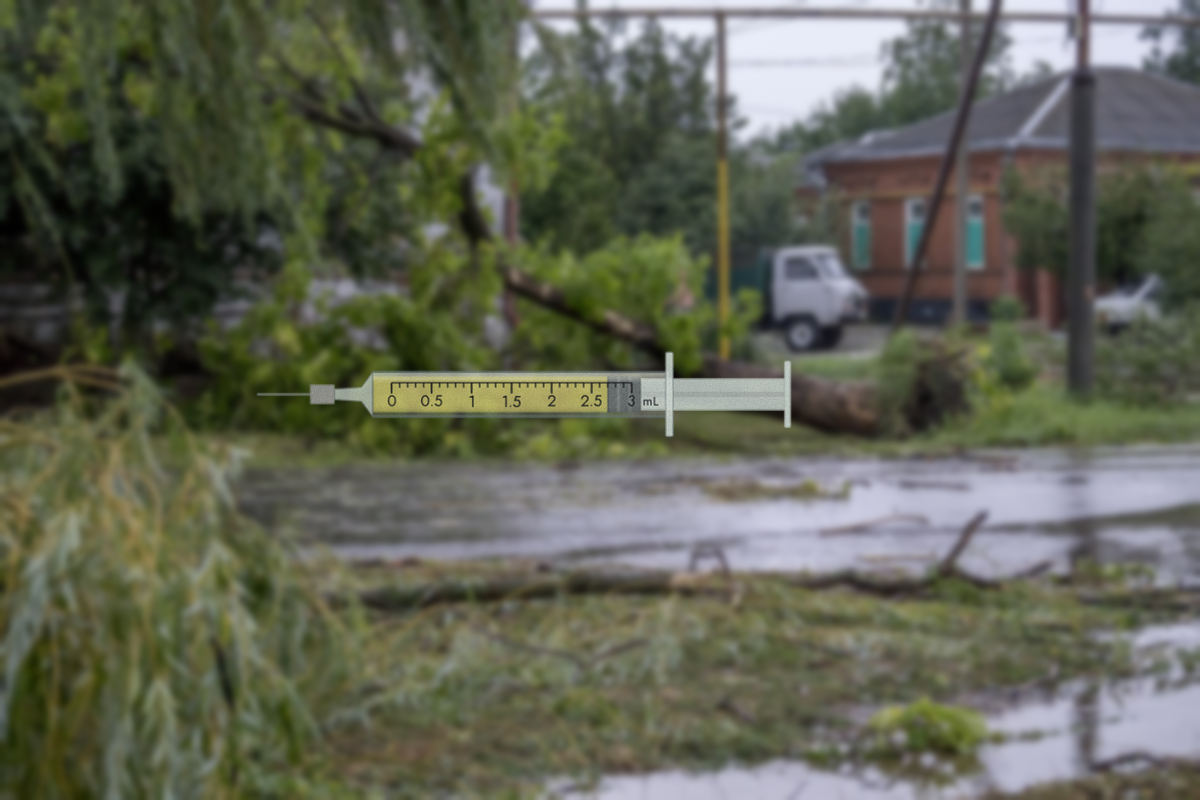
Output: 2.7 mL
